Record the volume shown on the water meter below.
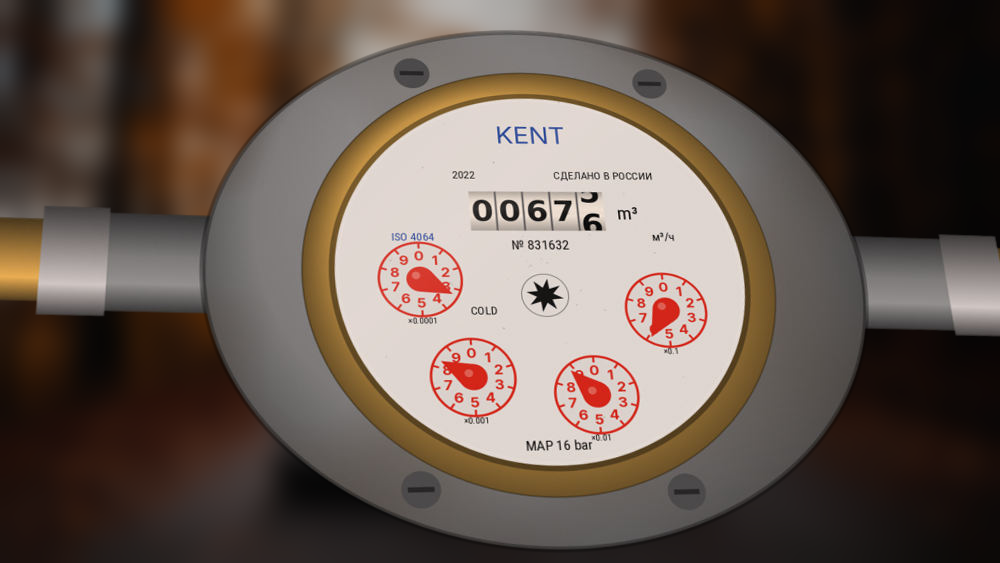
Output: 675.5883 m³
